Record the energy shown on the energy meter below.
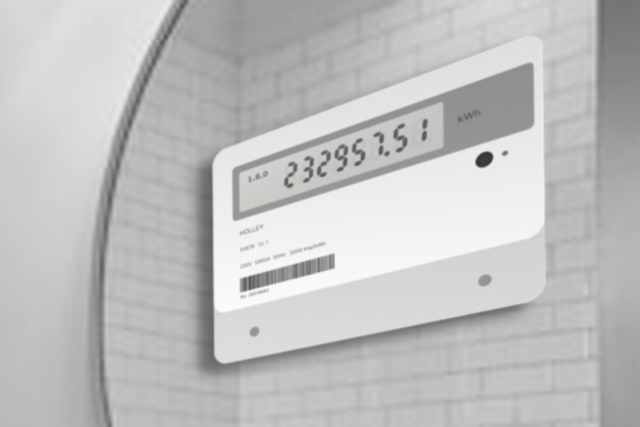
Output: 232957.51 kWh
